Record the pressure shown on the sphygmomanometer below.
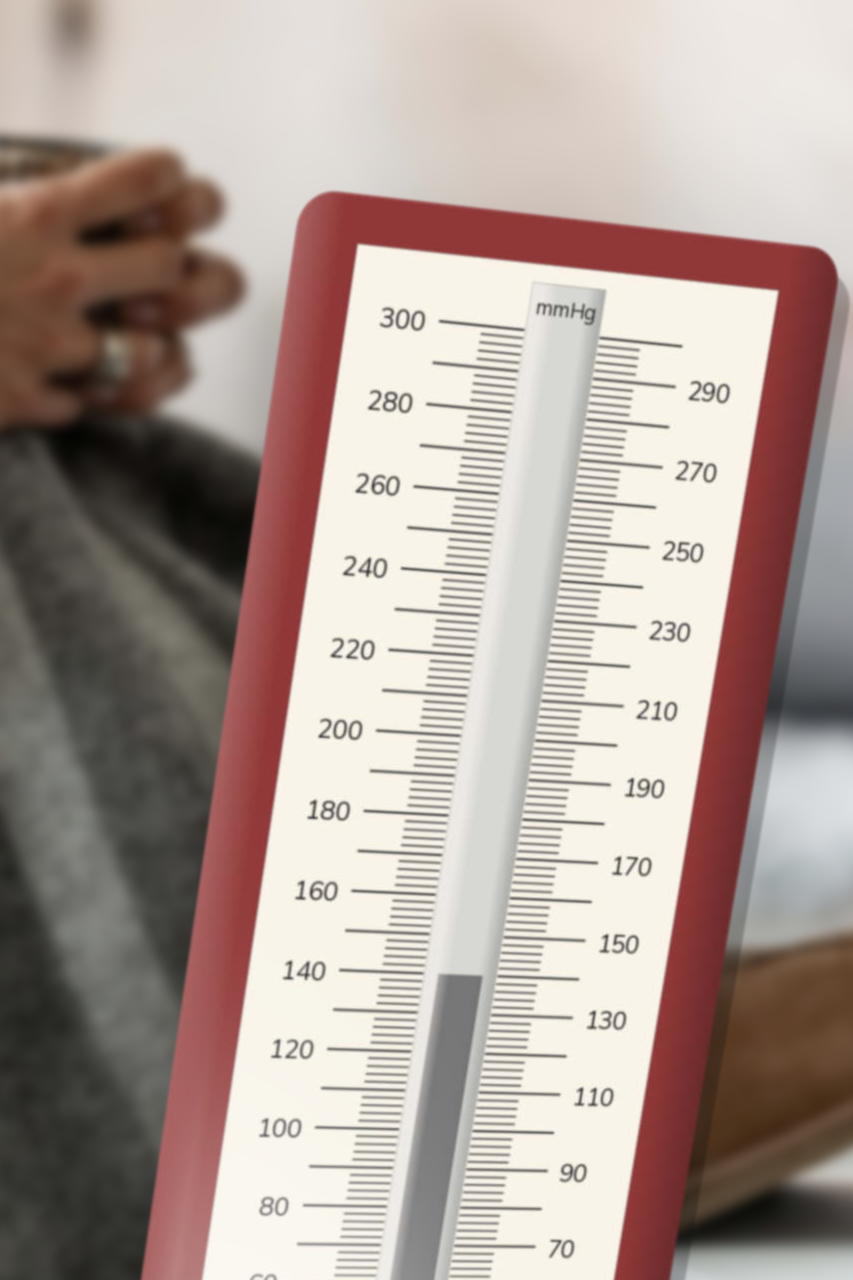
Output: 140 mmHg
